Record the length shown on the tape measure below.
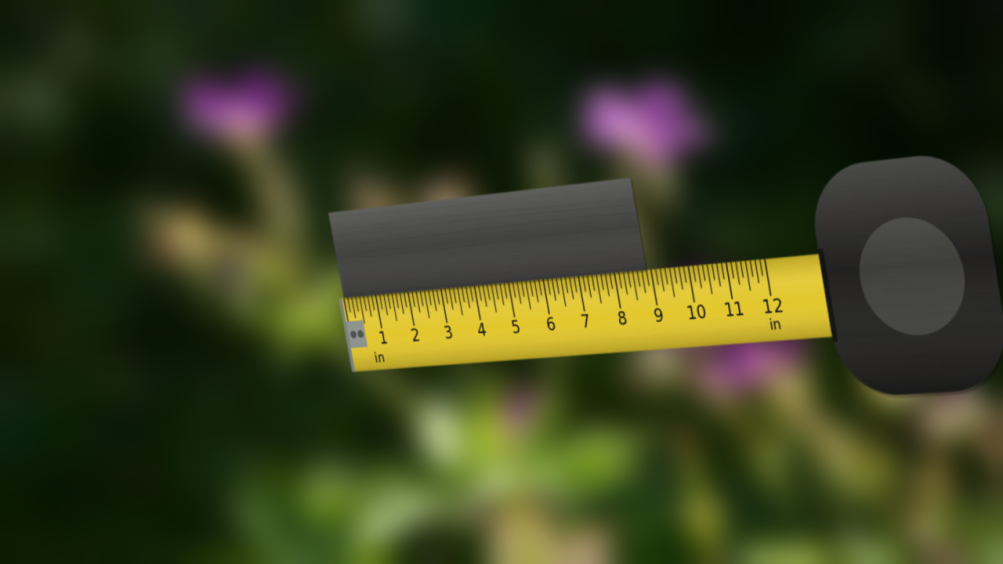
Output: 8.875 in
